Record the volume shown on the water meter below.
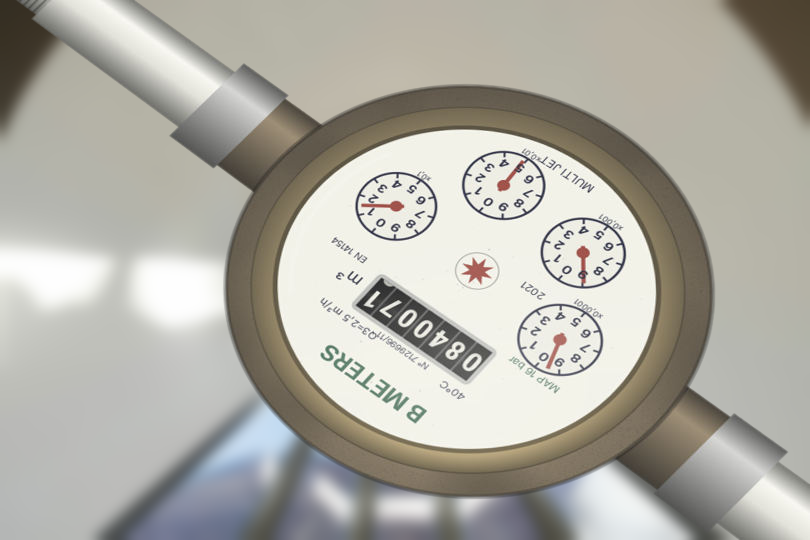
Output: 840071.1489 m³
